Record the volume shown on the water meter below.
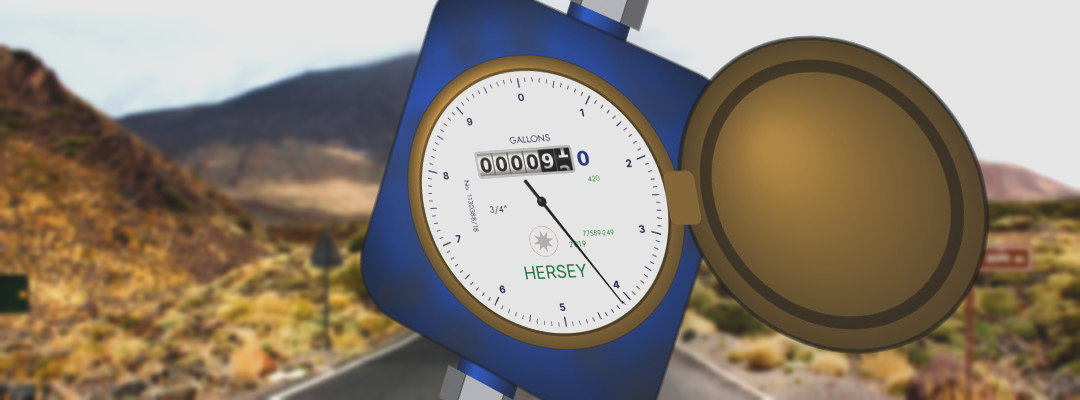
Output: 914.1 gal
